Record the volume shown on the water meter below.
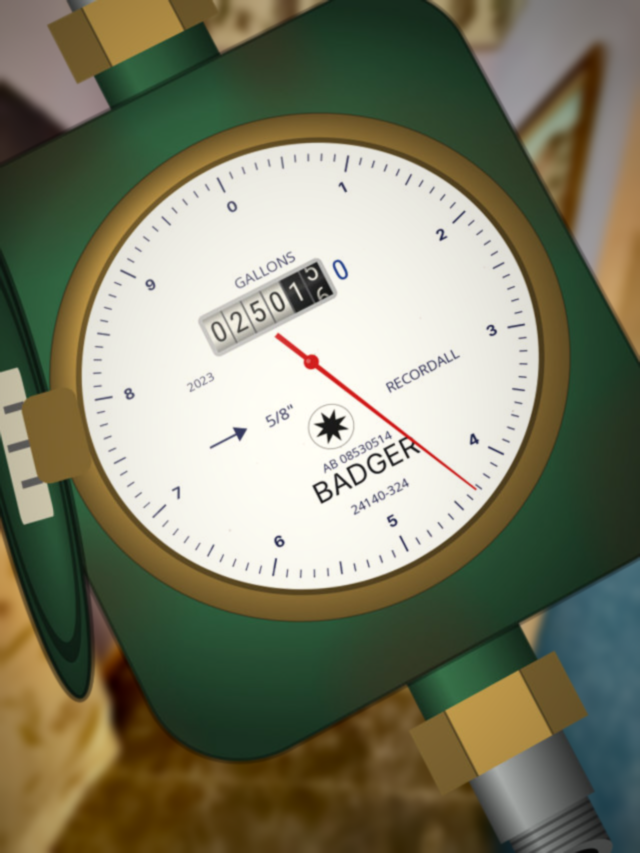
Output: 250154.3 gal
